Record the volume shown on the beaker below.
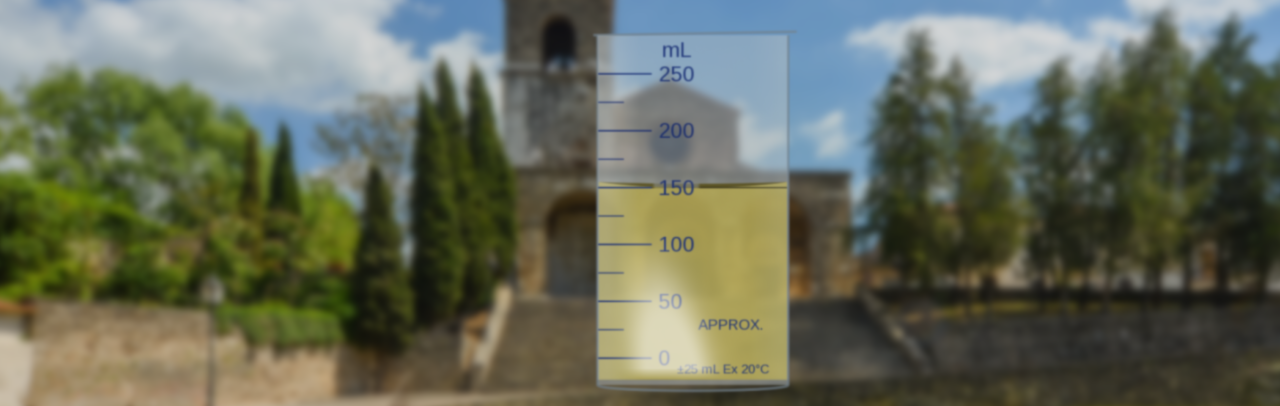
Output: 150 mL
